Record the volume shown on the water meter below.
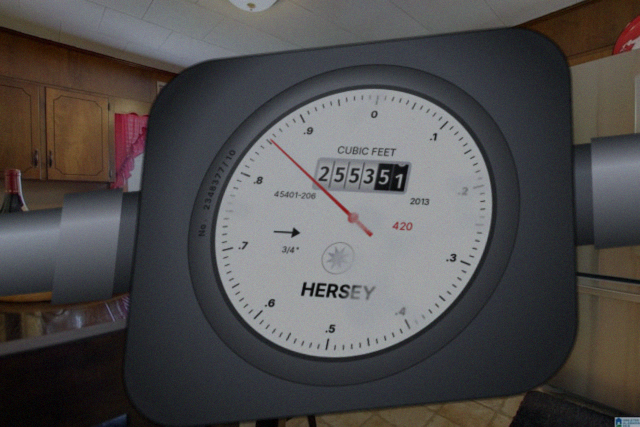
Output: 255350.85 ft³
